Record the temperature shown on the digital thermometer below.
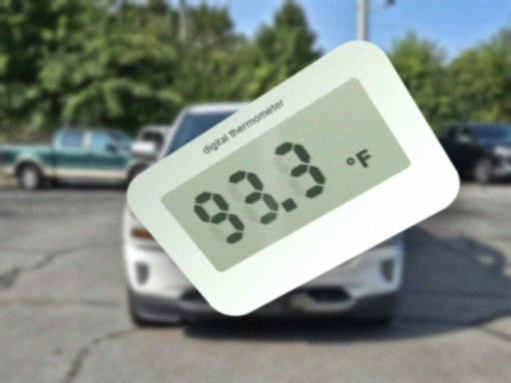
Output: 93.3 °F
